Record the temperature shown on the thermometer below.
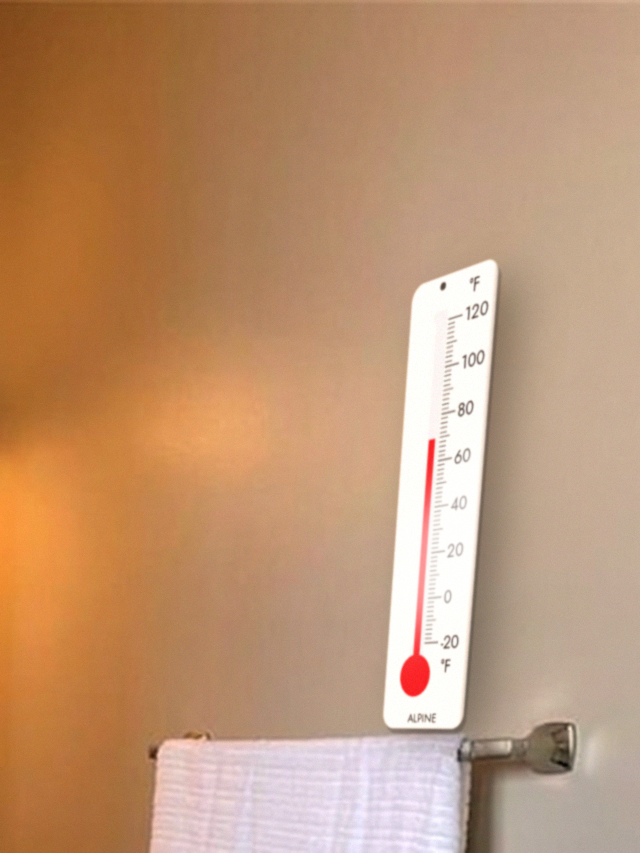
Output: 70 °F
